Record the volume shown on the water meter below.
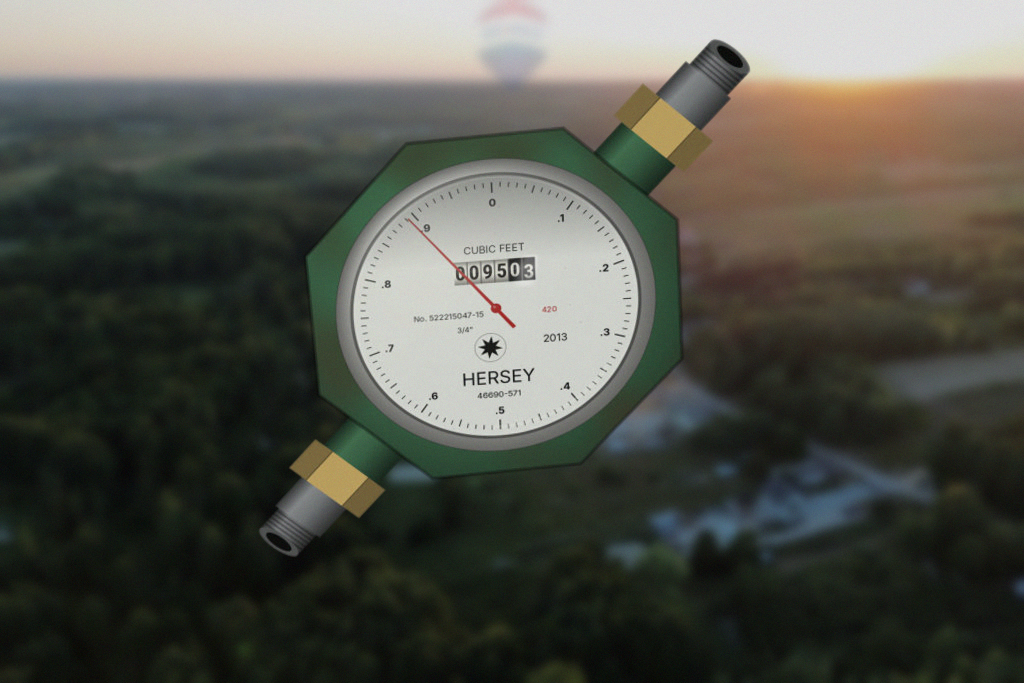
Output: 9502.89 ft³
